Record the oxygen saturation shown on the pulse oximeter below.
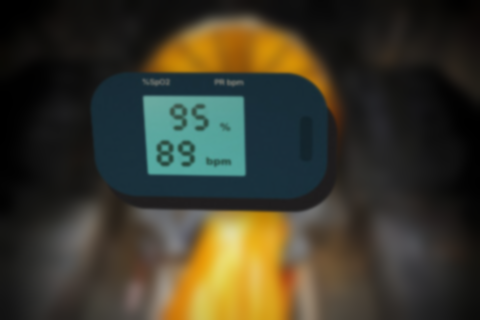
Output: 95 %
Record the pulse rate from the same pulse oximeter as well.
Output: 89 bpm
